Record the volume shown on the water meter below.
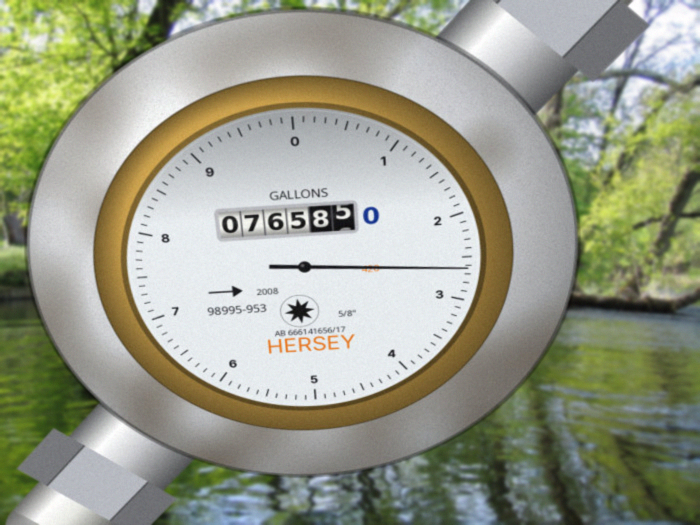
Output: 765852.6 gal
